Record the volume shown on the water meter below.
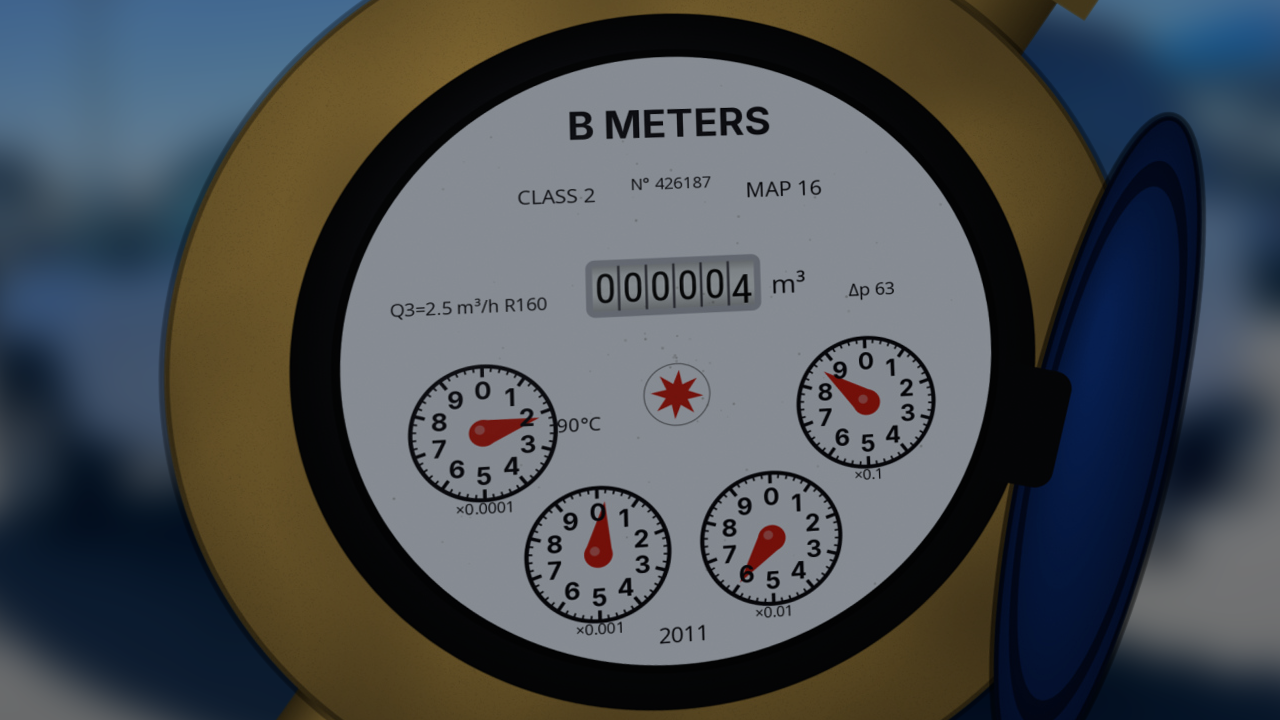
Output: 3.8602 m³
